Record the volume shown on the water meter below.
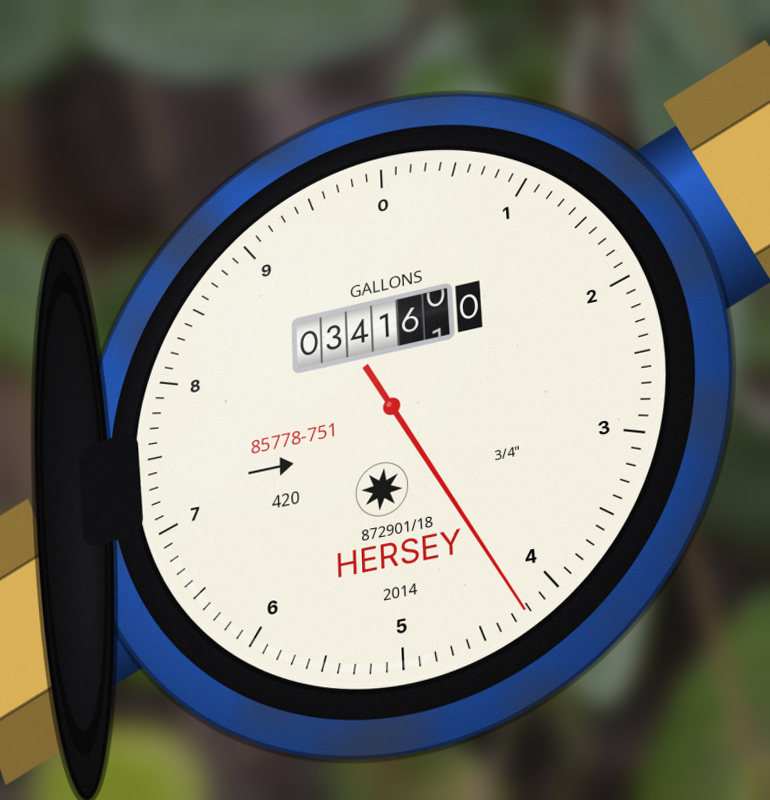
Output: 341604.2 gal
